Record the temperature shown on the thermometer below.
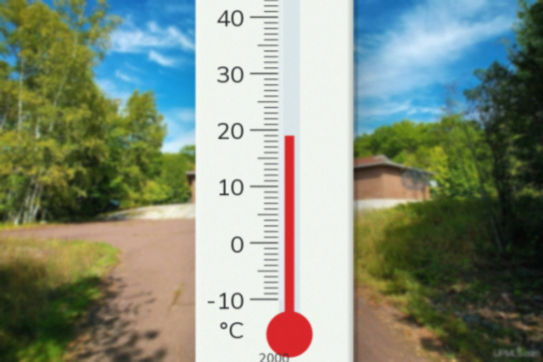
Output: 19 °C
